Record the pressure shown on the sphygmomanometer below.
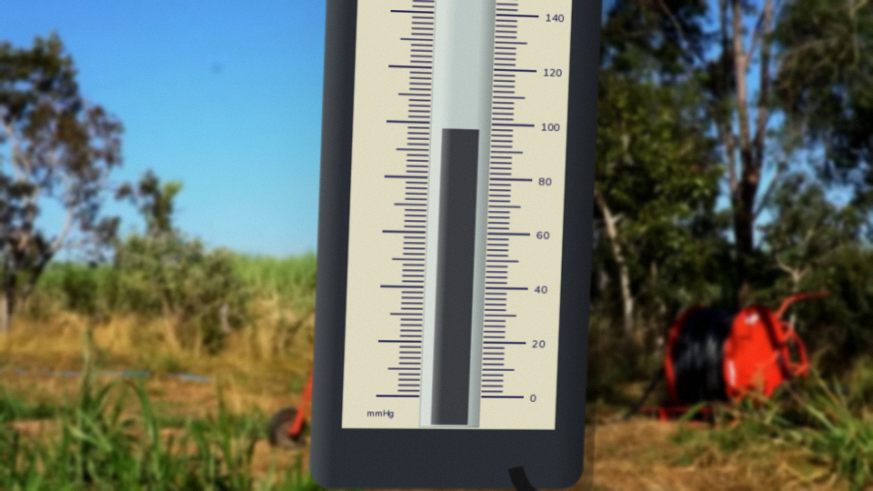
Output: 98 mmHg
